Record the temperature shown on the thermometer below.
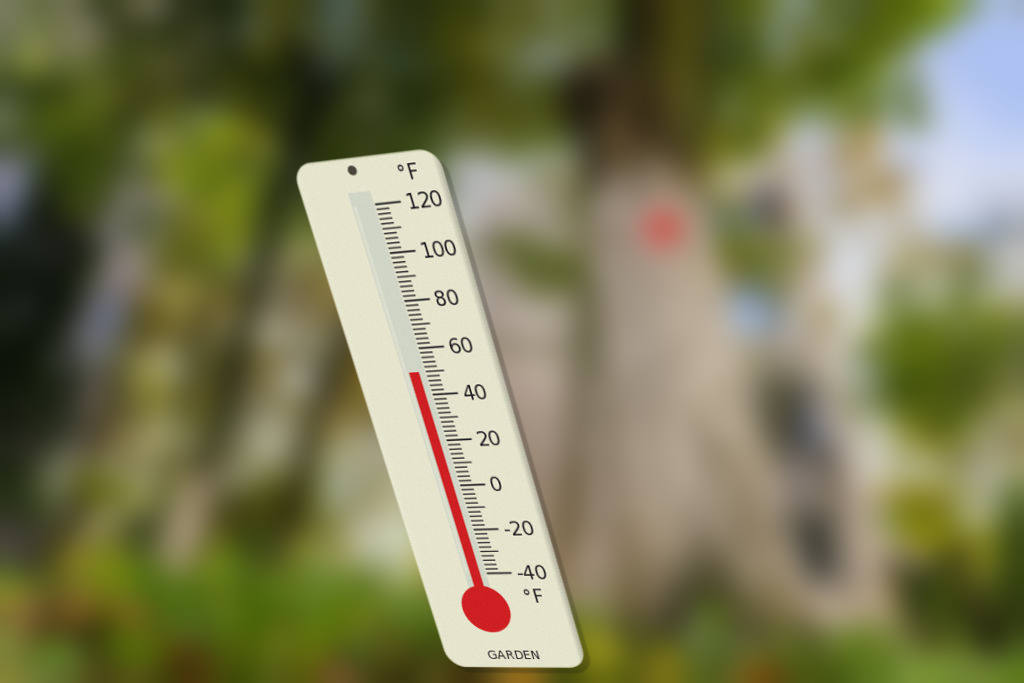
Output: 50 °F
